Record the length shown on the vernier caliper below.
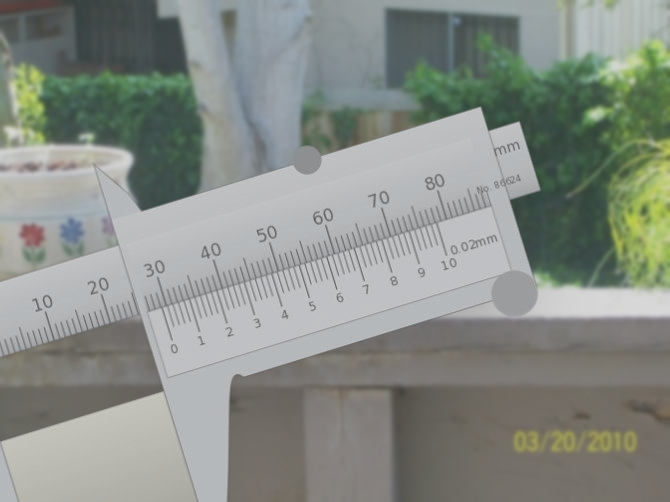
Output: 29.2 mm
